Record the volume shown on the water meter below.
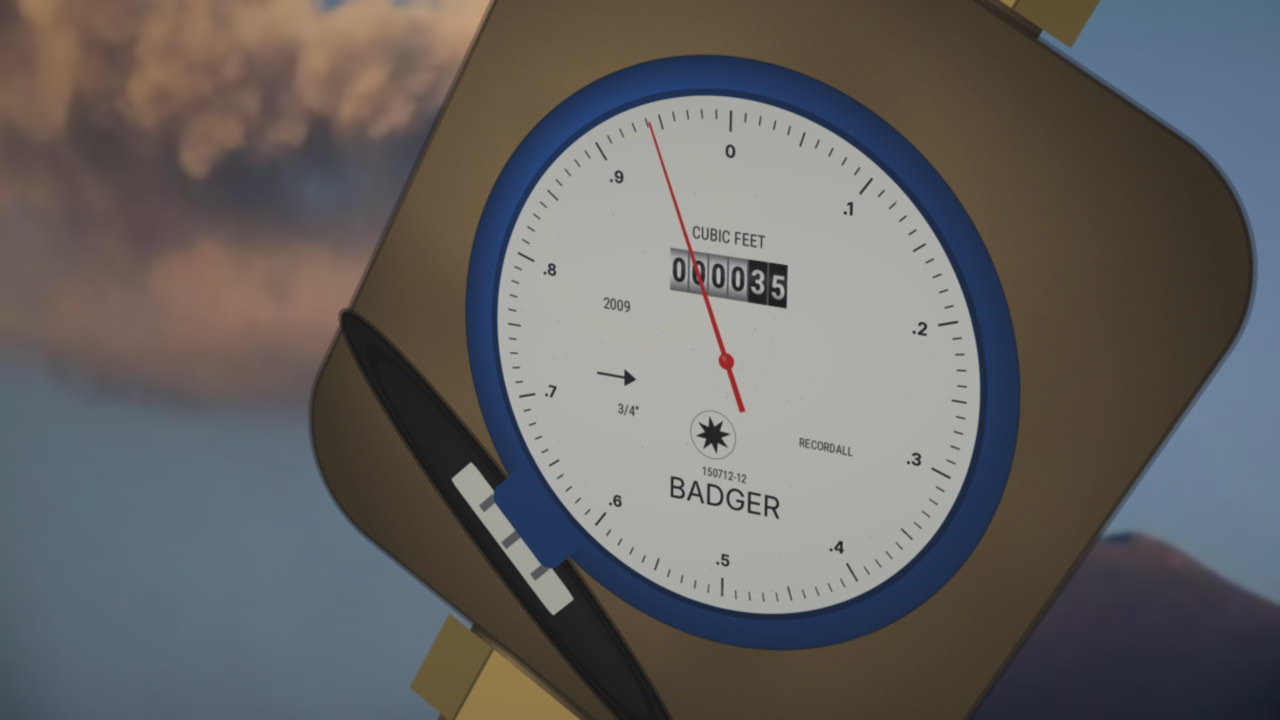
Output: 34.94 ft³
